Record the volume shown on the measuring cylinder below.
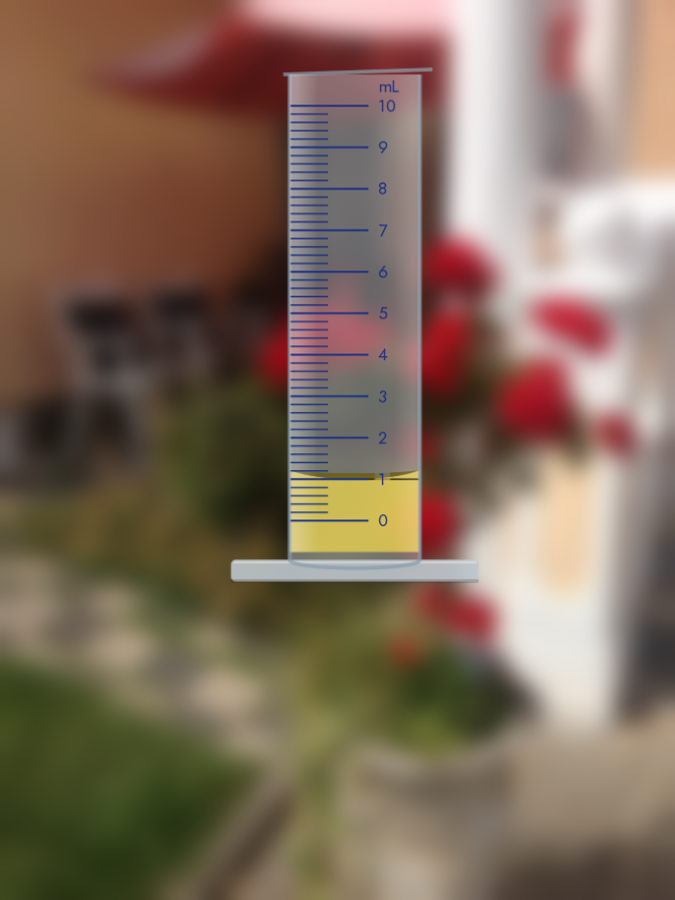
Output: 1 mL
